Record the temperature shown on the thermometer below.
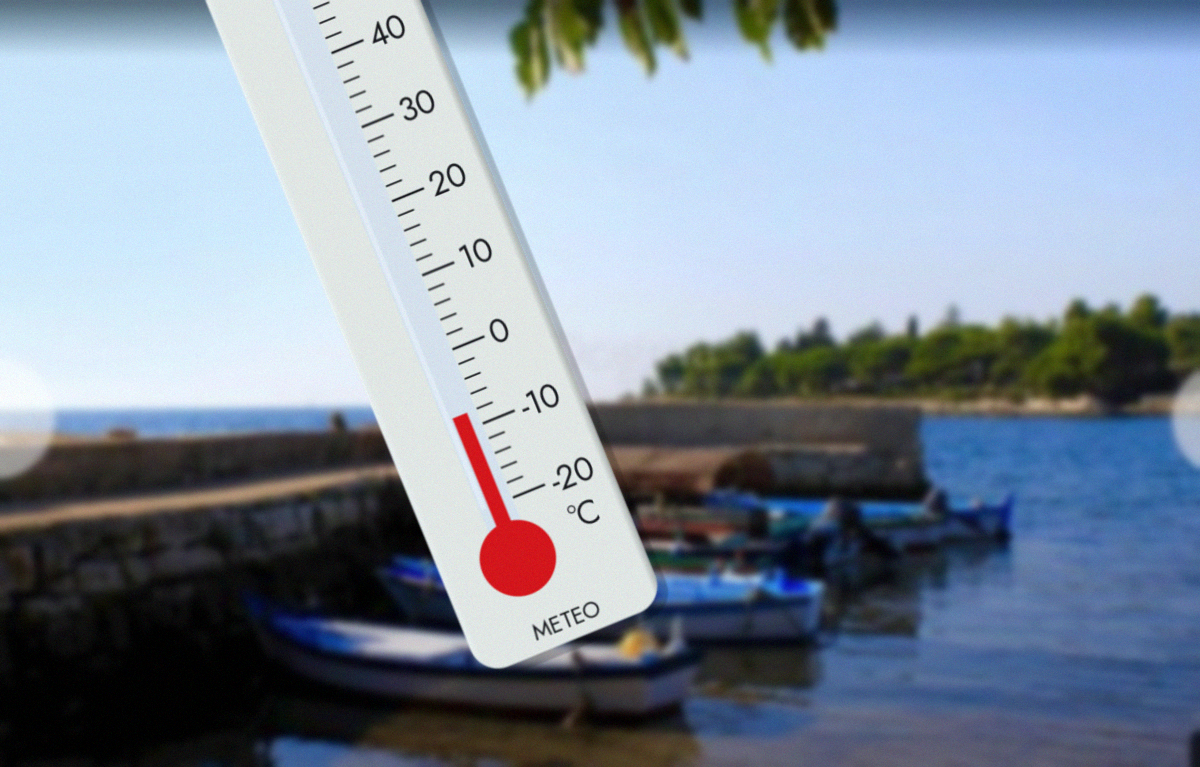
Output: -8 °C
